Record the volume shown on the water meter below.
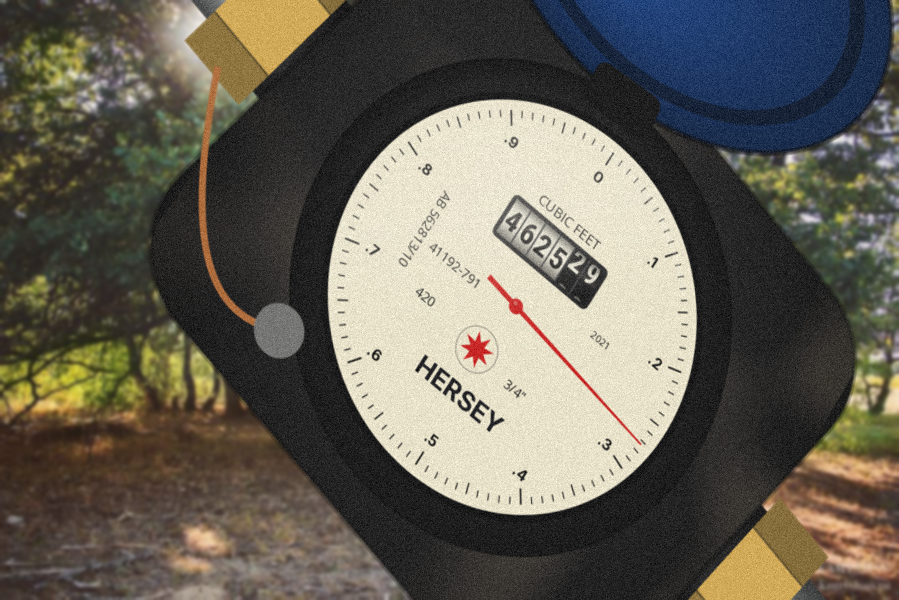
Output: 462529.27 ft³
